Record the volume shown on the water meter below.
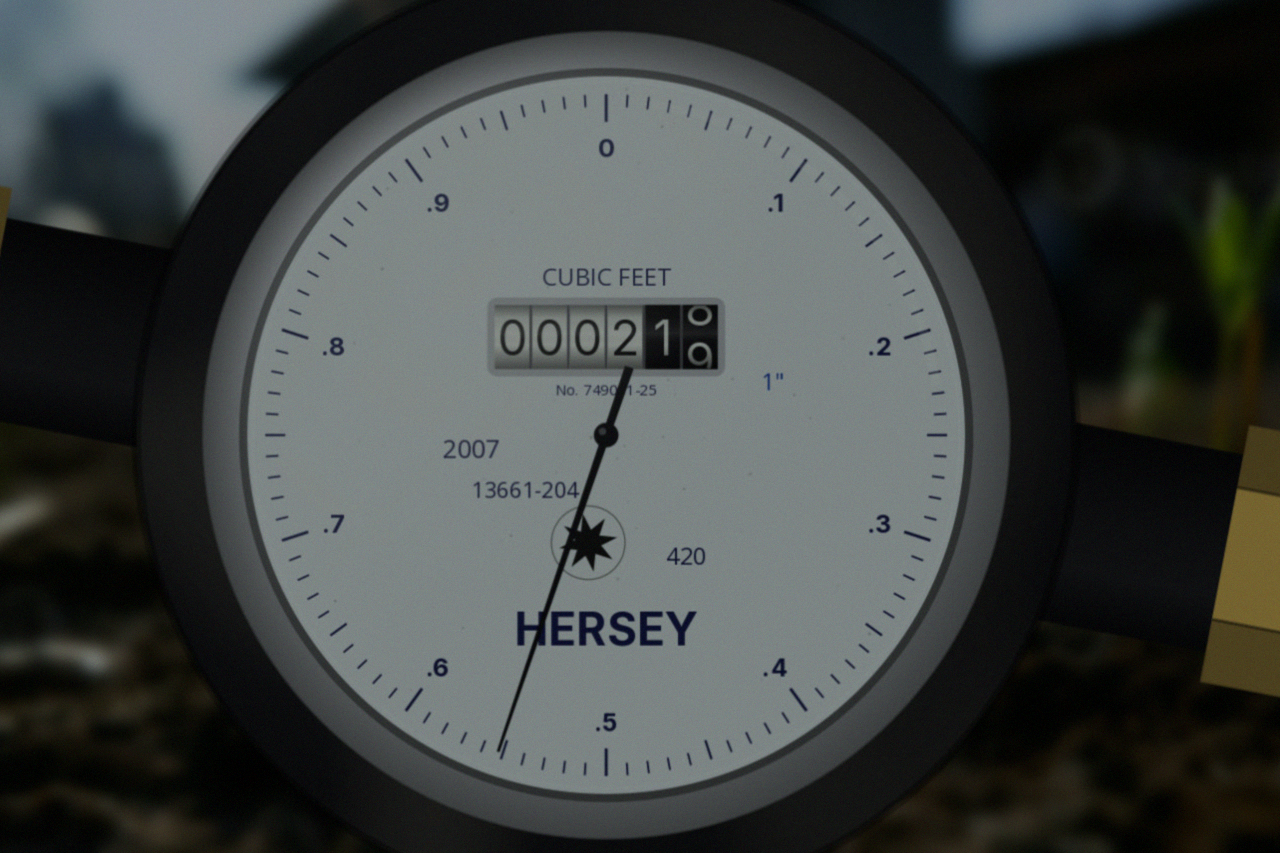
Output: 218.55 ft³
